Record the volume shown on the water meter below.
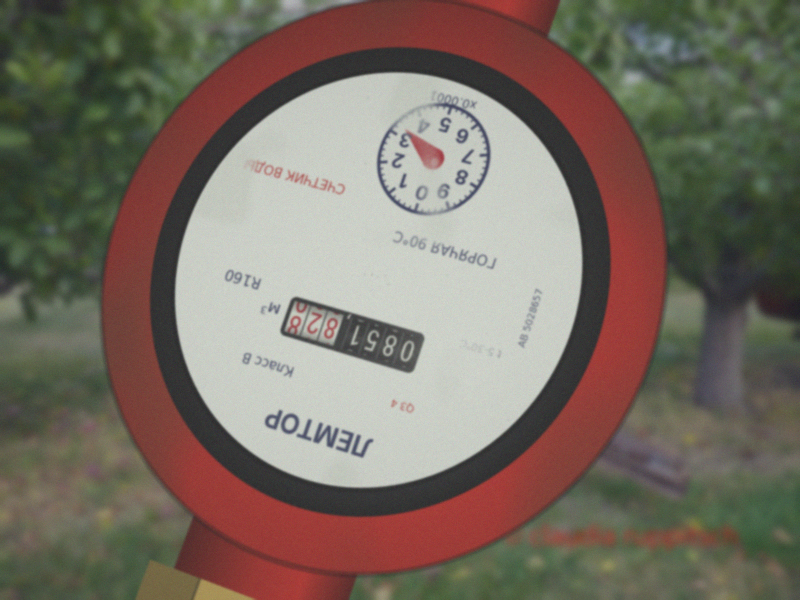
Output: 851.8283 m³
